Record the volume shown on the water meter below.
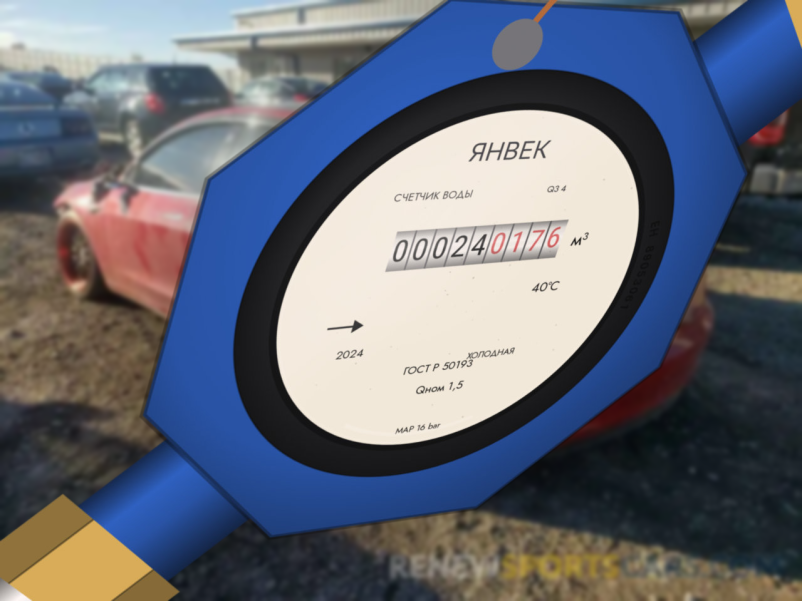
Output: 24.0176 m³
